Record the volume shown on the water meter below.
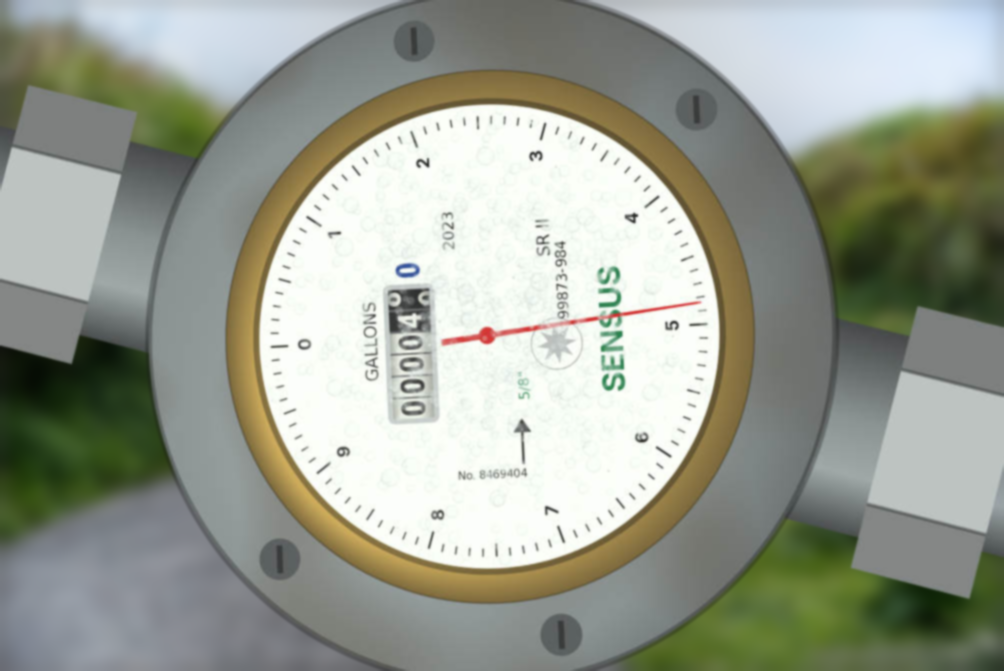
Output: 484.8 gal
